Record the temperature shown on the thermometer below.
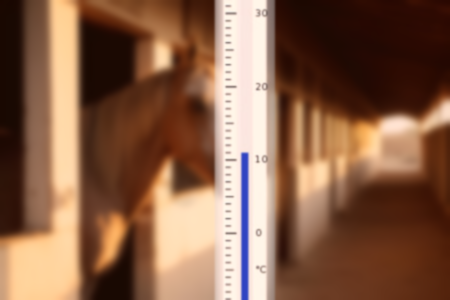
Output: 11 °C
